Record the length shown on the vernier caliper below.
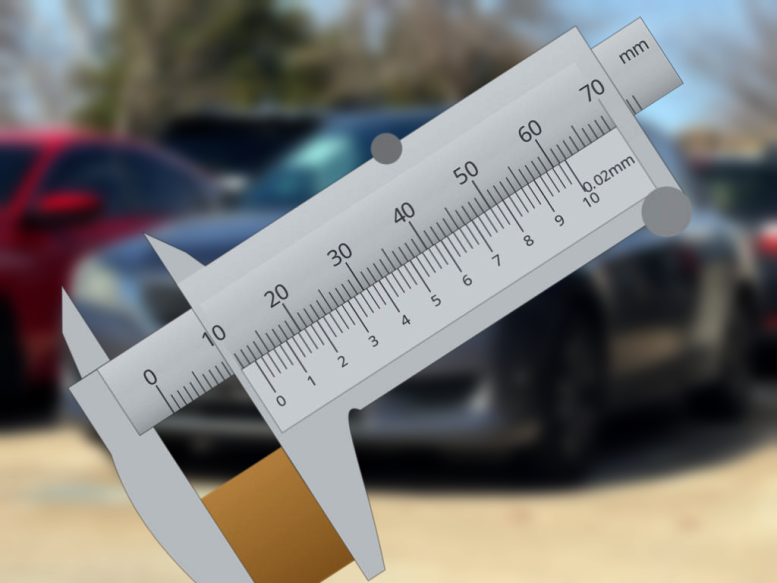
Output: 12.8 mm
